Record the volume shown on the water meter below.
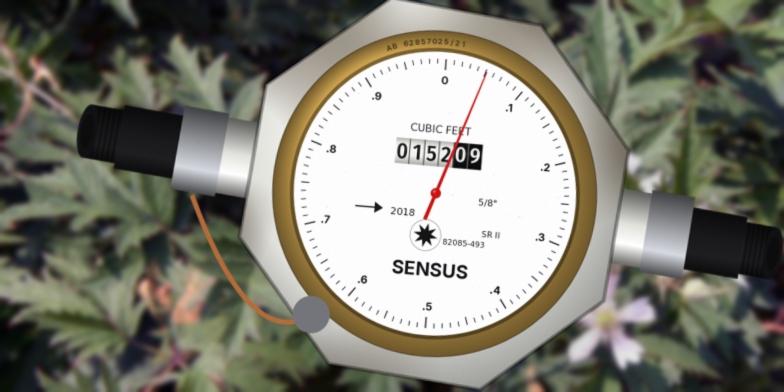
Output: 15209.05 ft³
